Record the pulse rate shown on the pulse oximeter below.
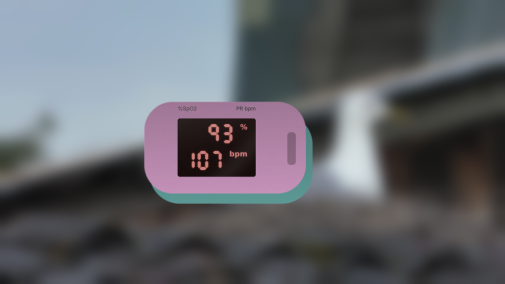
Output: 107 bpm
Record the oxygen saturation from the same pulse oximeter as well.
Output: 93 %
